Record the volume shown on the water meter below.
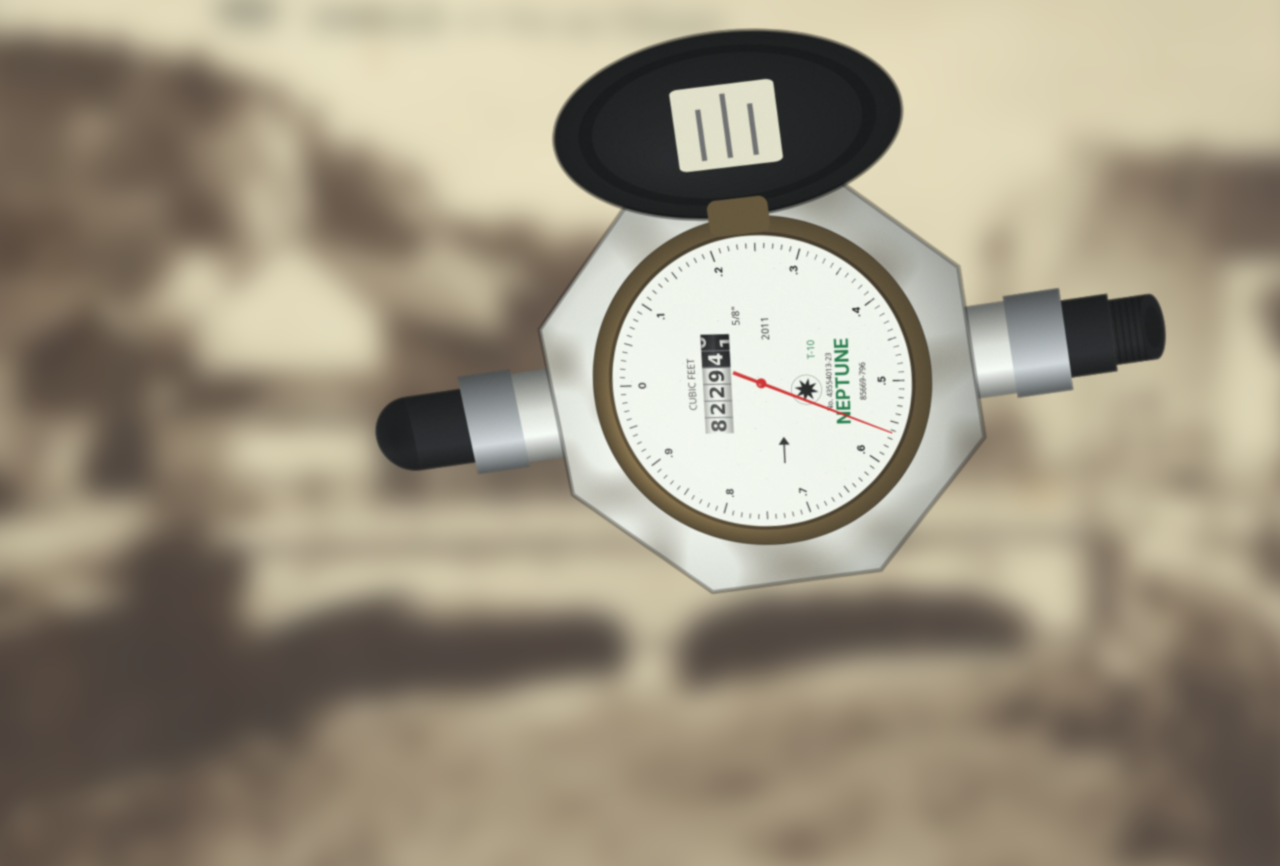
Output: 822940.56 ft³
